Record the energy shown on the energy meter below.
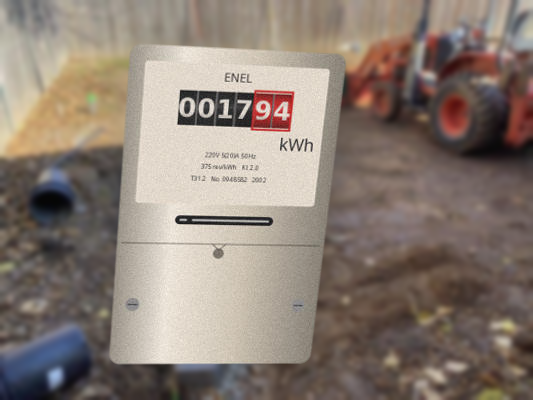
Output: 17.94 kWh
